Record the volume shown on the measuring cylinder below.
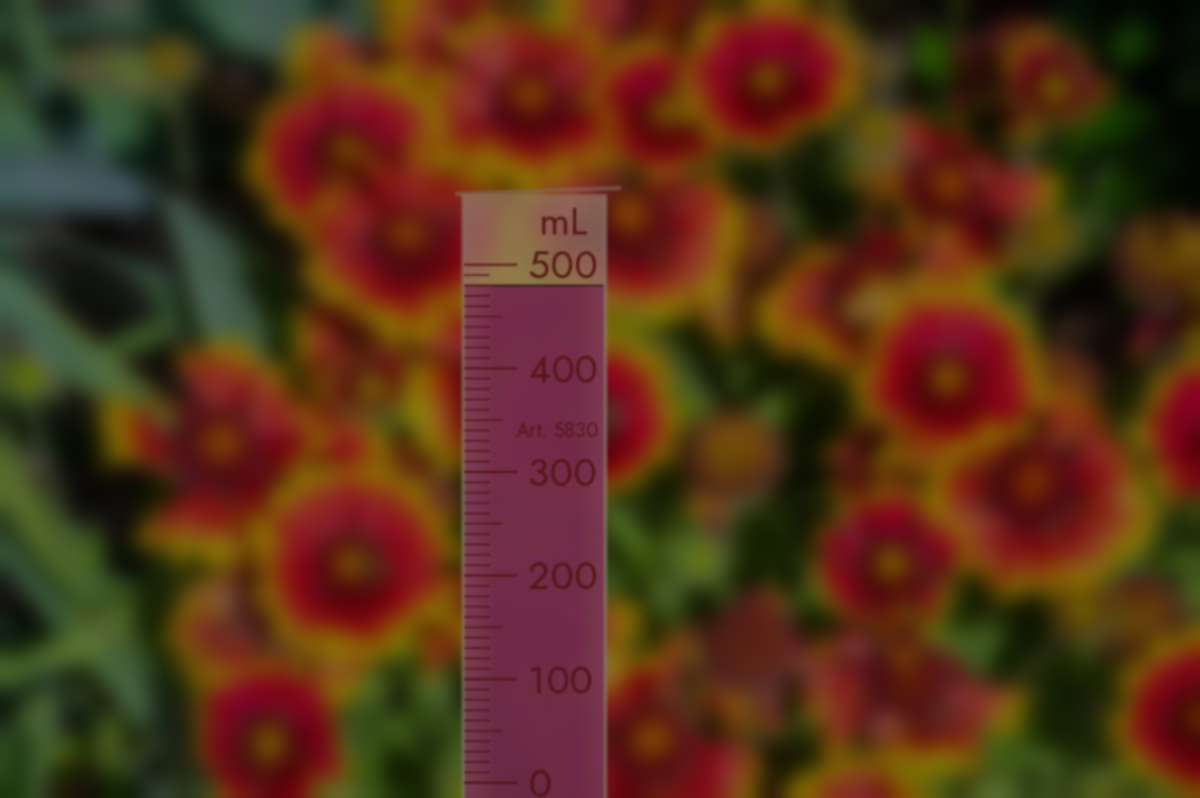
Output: 480 mL
